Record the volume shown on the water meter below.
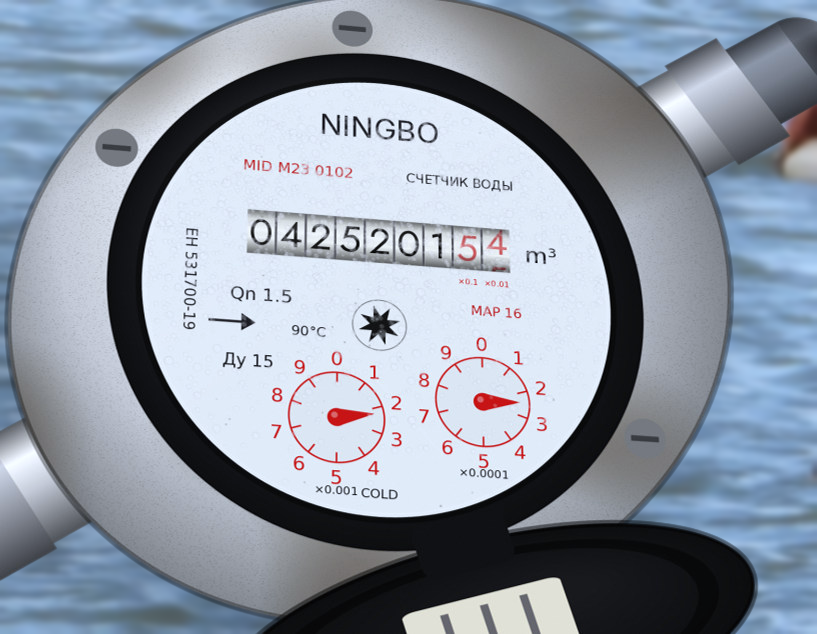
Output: 425201.5422 m³
